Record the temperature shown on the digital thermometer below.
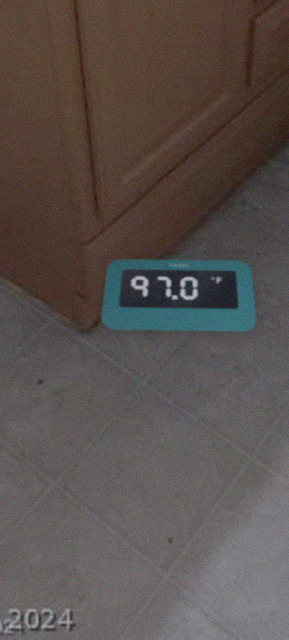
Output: 97.0 °F
